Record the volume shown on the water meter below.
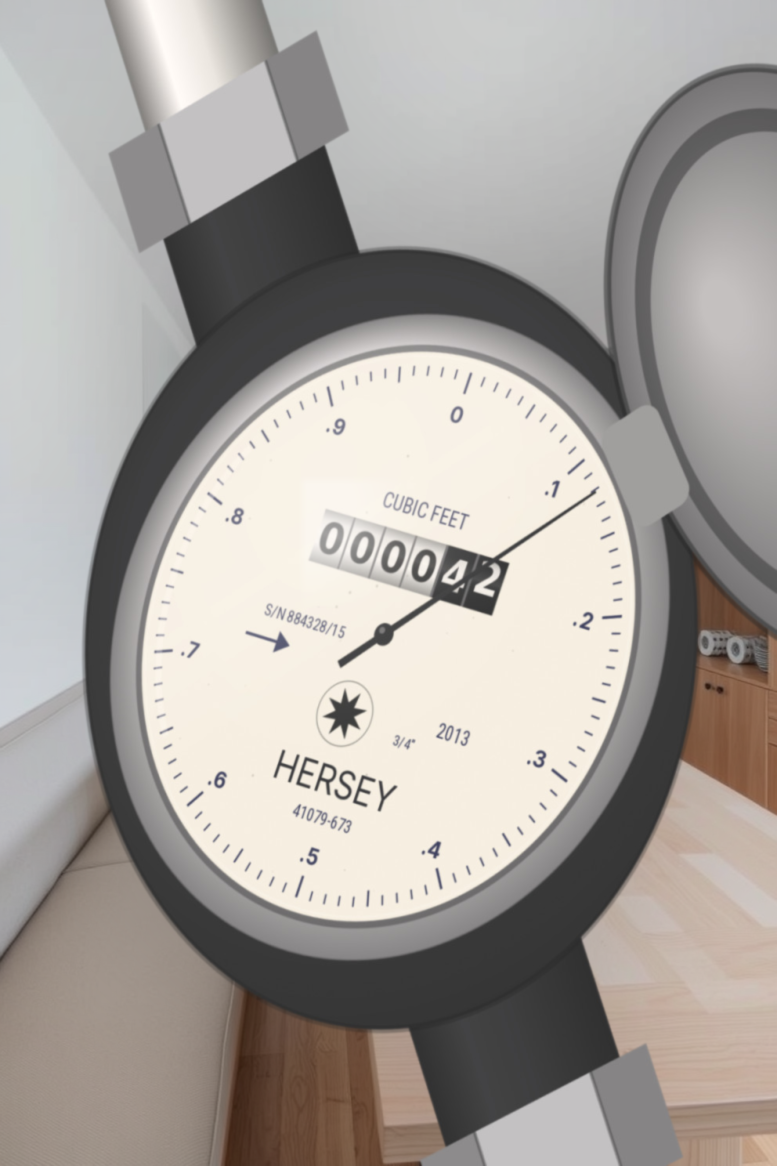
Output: 42.12 ft³
